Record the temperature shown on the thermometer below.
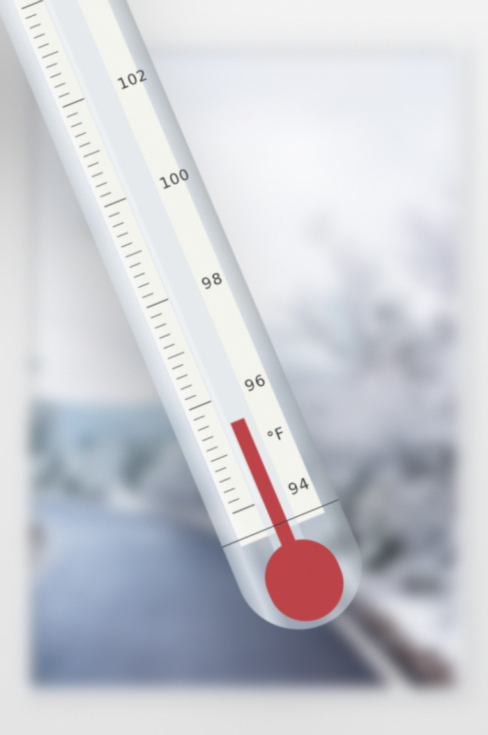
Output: 95.5 °F
